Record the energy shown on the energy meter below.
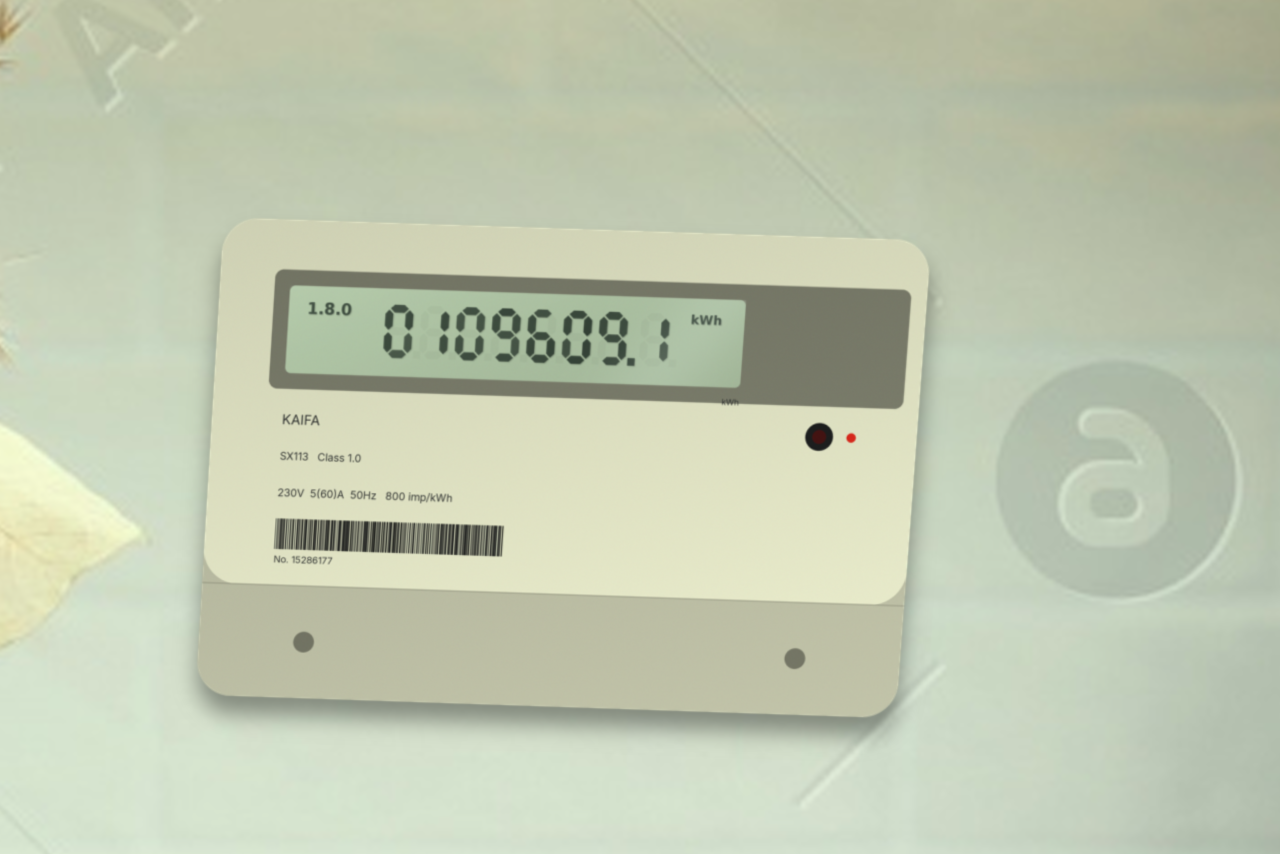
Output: 109609.1 kWh
